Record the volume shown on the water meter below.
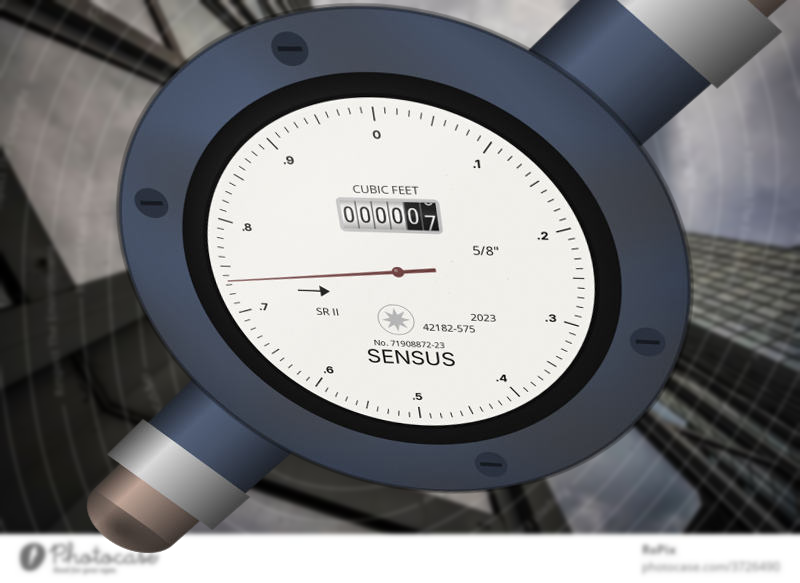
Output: 6.73 ft³
